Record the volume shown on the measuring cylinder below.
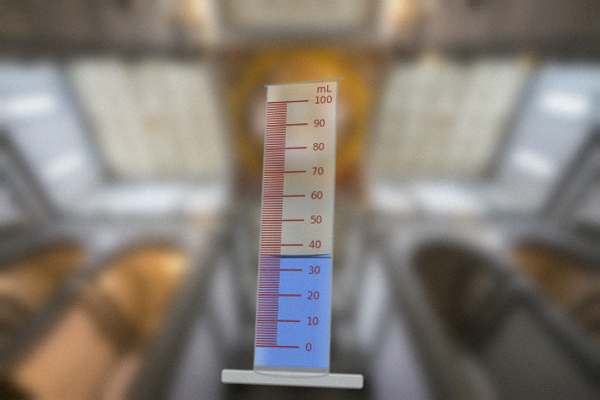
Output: 35 mL
